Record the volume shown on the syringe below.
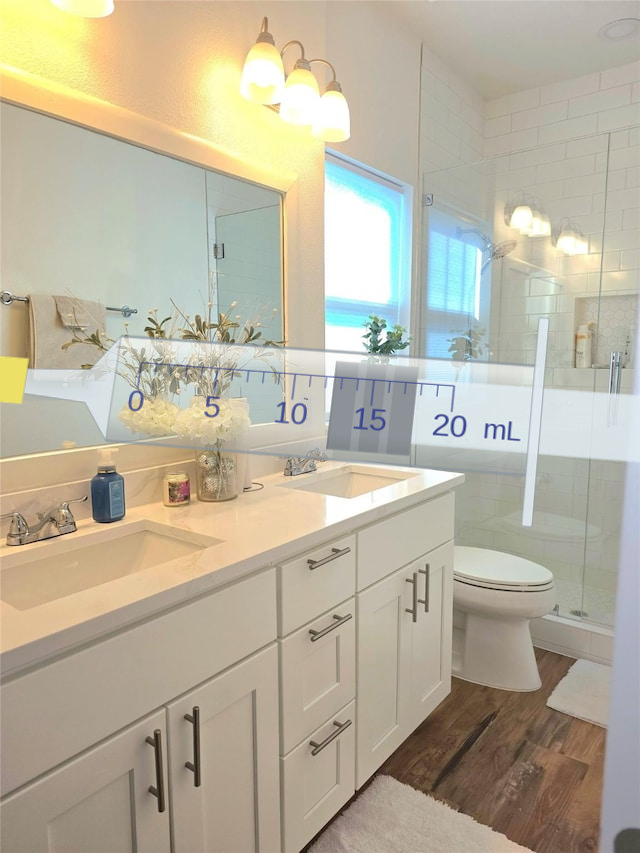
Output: 12.5 mL
